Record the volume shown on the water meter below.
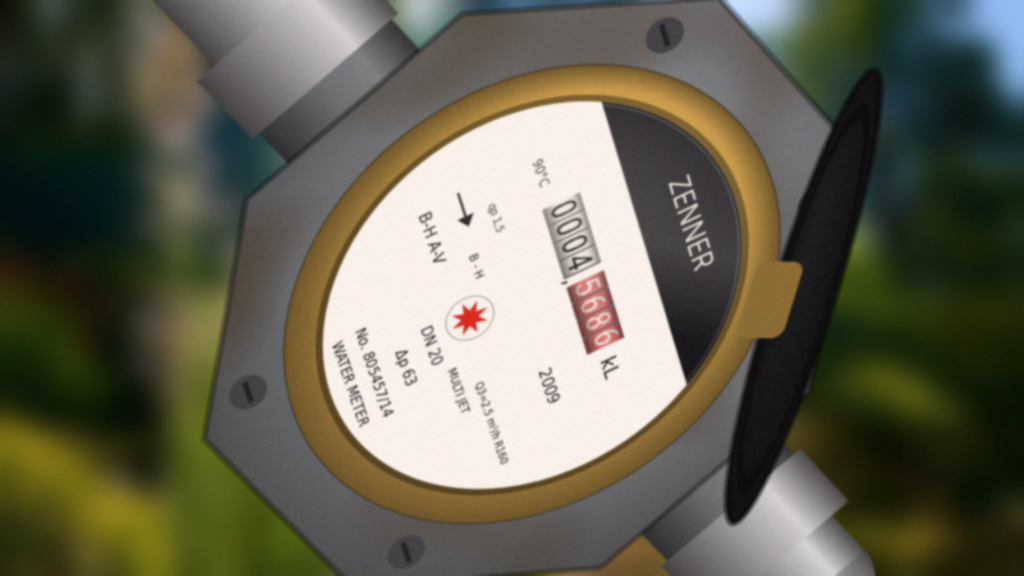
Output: 4.5686 kL
